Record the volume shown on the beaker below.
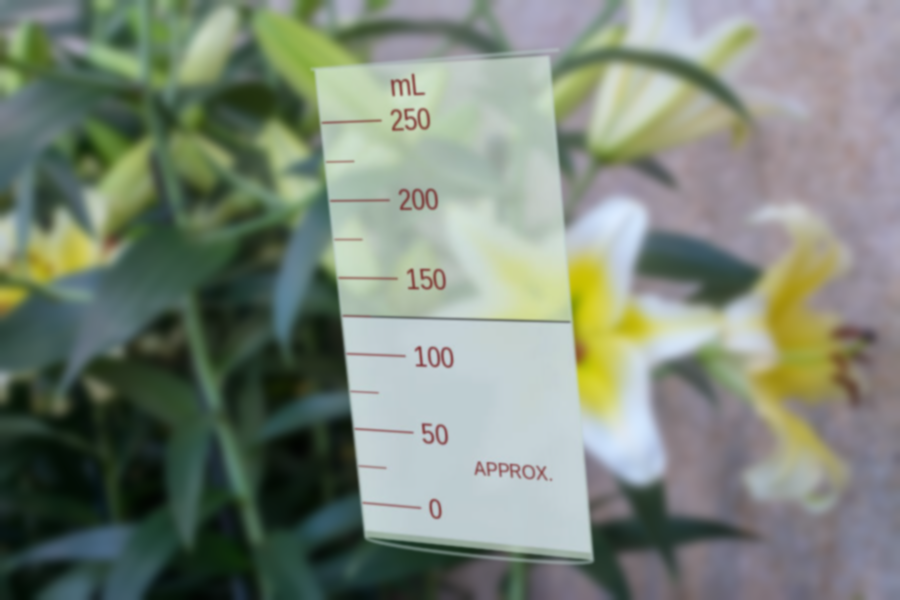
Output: 125 mL
